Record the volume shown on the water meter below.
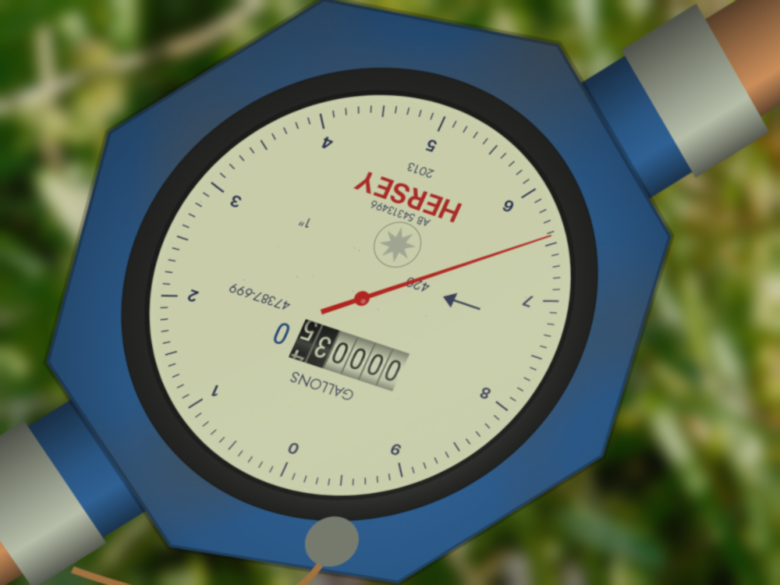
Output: 346.4 gal
